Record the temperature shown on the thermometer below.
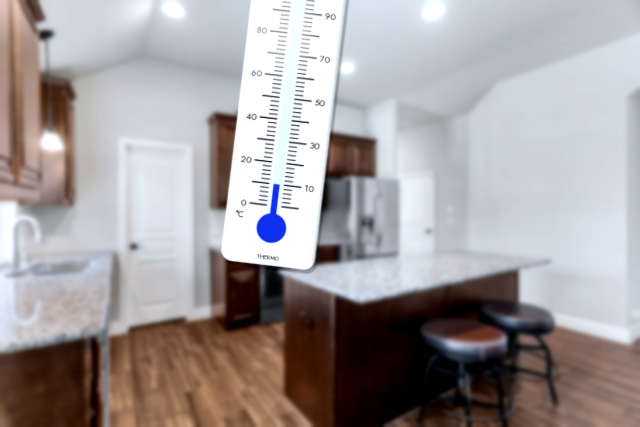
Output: 10 °C
